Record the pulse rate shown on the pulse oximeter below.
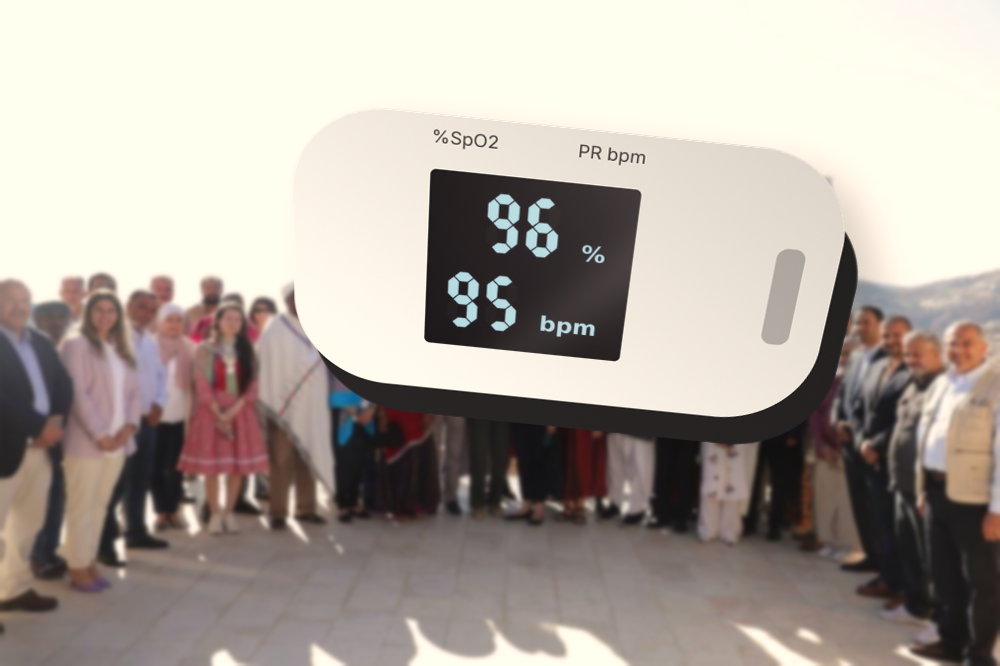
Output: 95 bpm
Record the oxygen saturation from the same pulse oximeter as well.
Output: 96 %
